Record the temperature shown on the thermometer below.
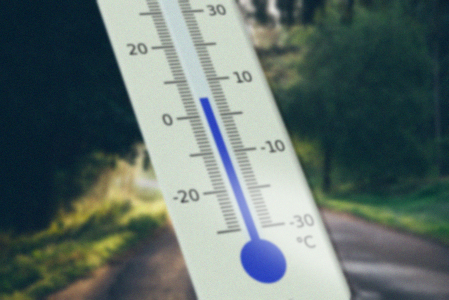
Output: 5 °C
